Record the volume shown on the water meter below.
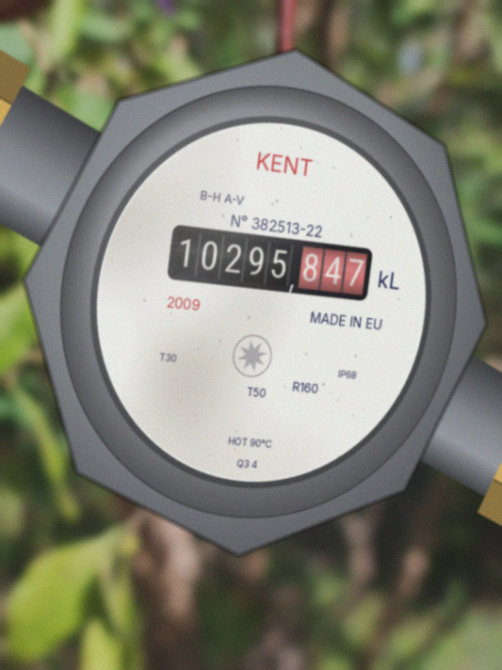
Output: 10295.847 kL
